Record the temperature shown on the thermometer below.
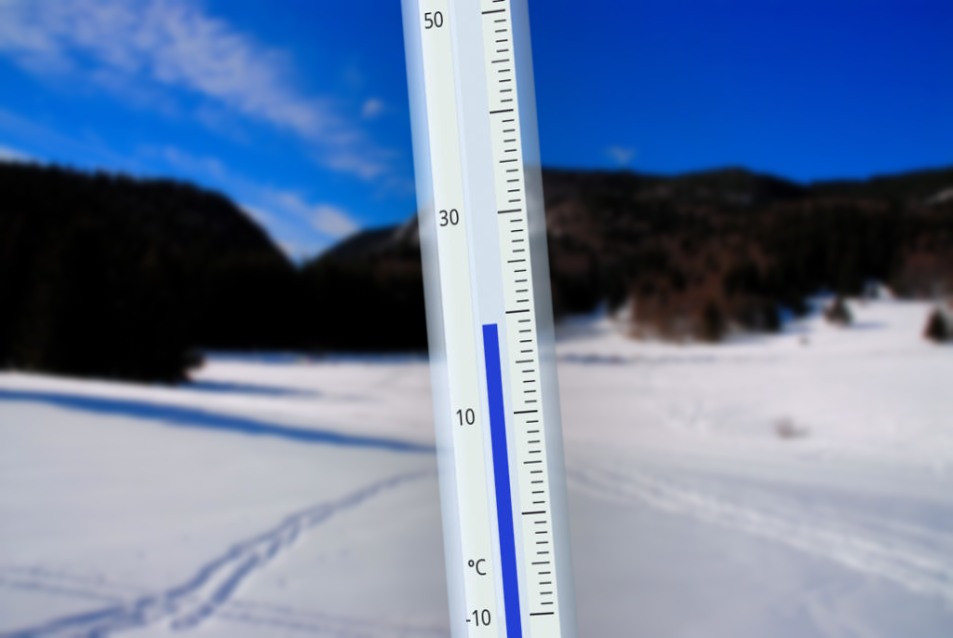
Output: 19 °C
